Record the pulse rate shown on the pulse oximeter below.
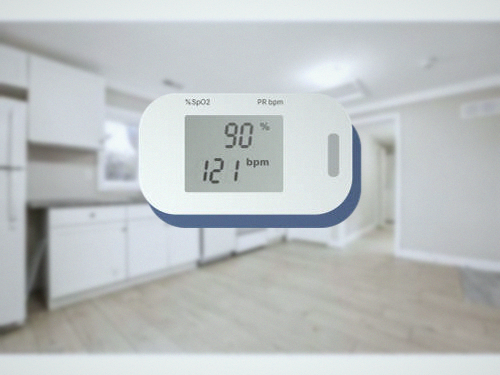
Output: 121 bpm
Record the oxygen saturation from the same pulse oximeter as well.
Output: 90 %
